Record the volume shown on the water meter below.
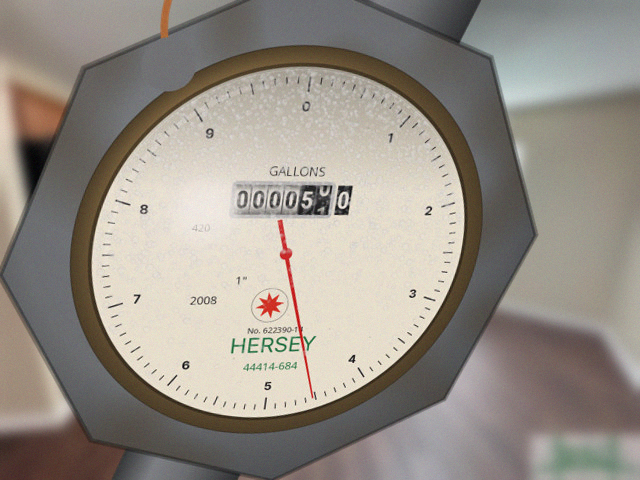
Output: 504.5 gal
